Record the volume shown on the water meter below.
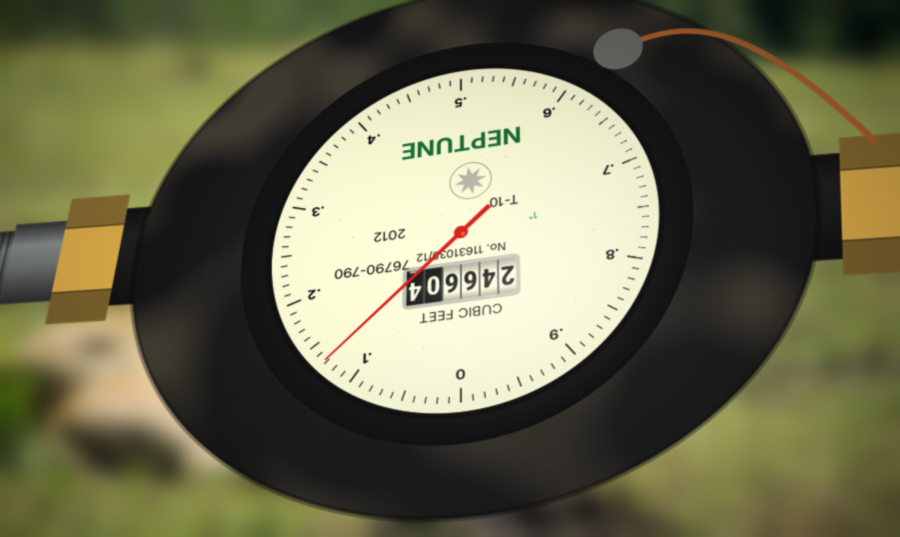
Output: 246604.13 ft³
